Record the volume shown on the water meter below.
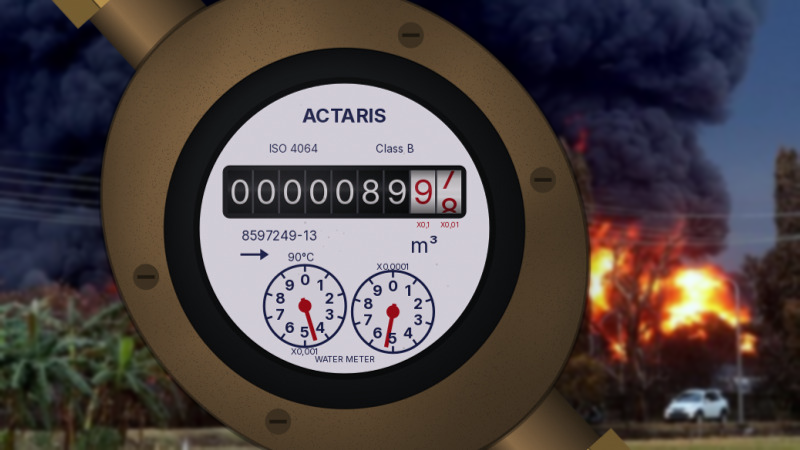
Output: 89.9745 m³
